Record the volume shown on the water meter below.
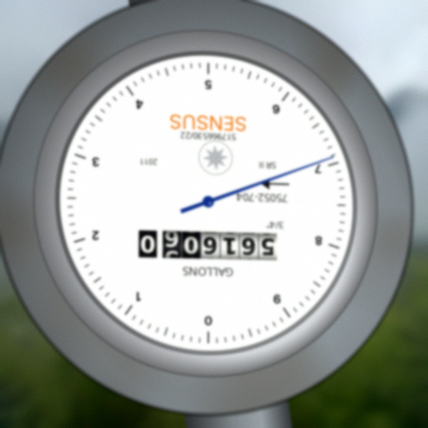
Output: 5616056.9 gal
